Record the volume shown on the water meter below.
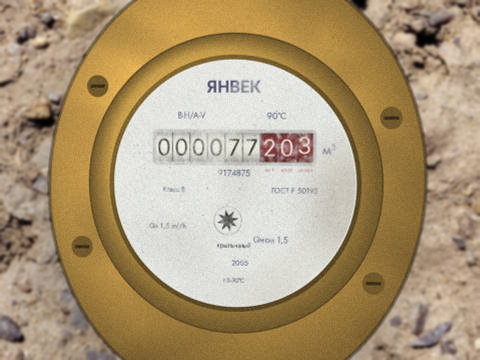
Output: 77.203 m³
